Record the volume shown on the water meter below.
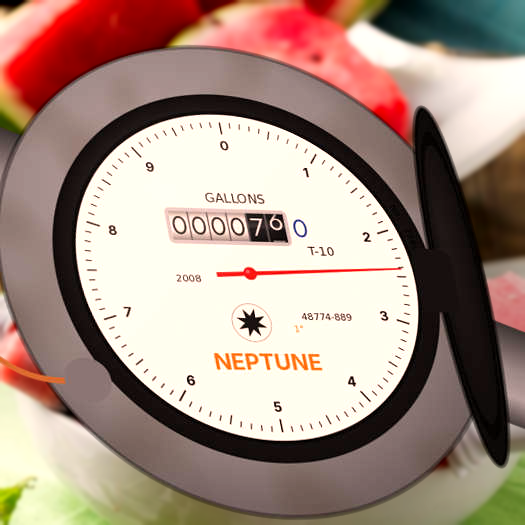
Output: 762.4 gal
